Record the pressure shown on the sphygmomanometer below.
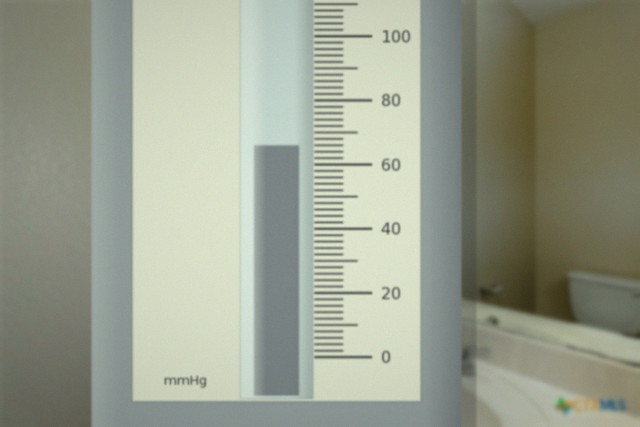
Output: 66 mmHg
